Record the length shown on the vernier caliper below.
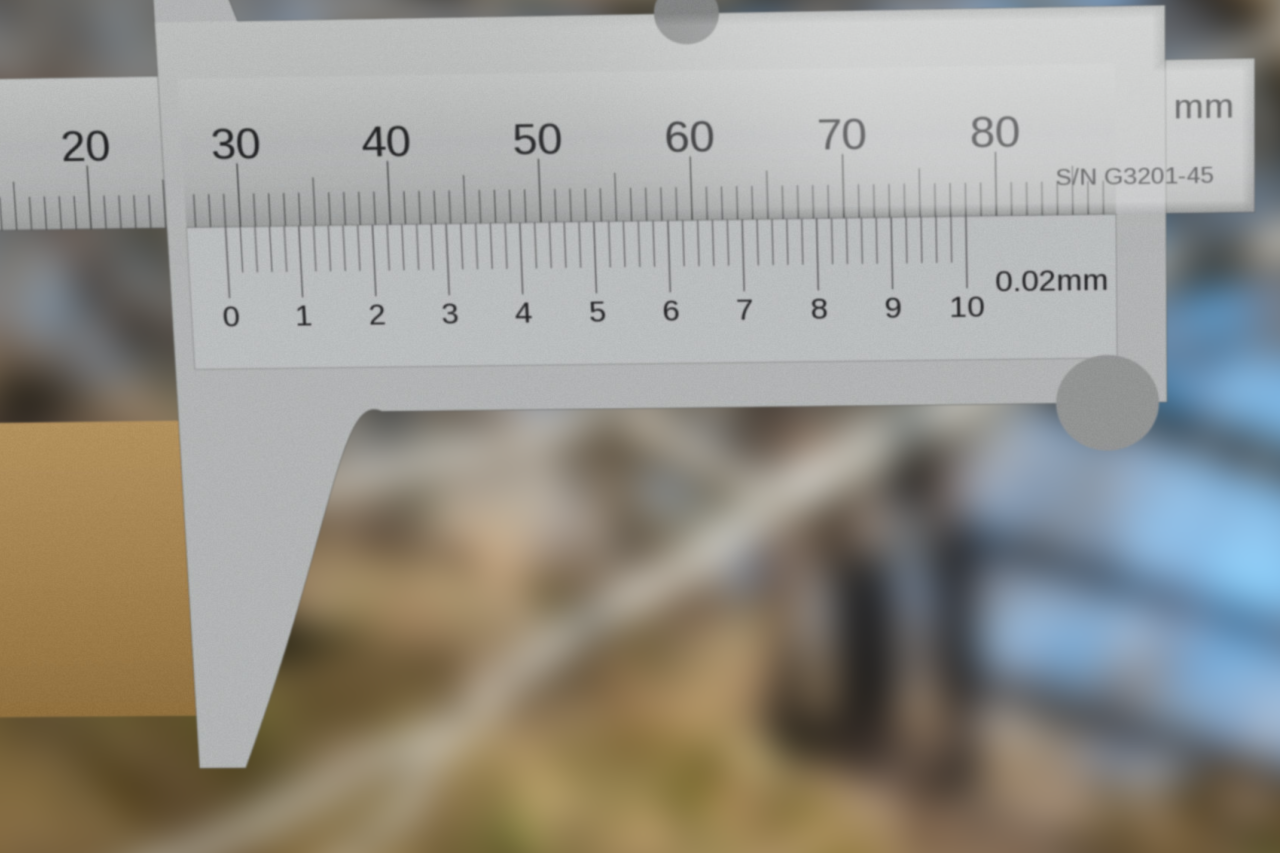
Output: 29.0 mm
